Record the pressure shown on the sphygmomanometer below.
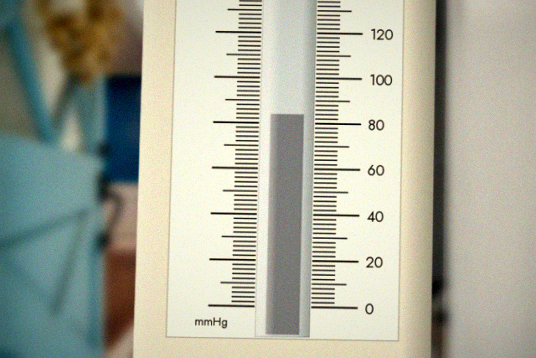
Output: 84 mmHg
